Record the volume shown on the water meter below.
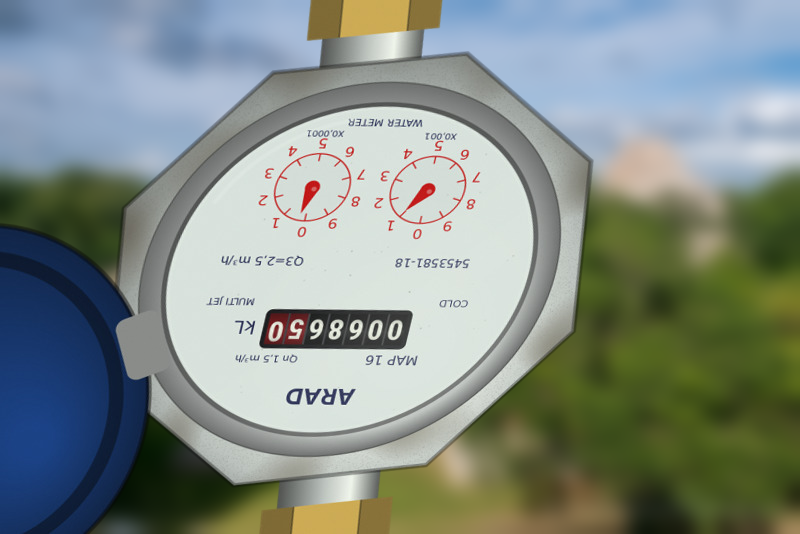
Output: 686.5010 kL
